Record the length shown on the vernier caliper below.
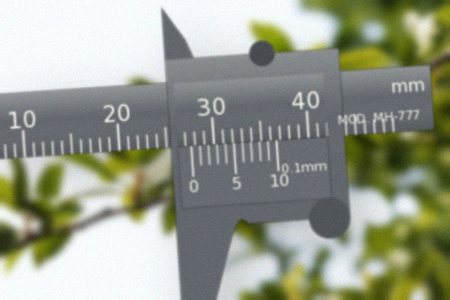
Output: 27.6 mm
